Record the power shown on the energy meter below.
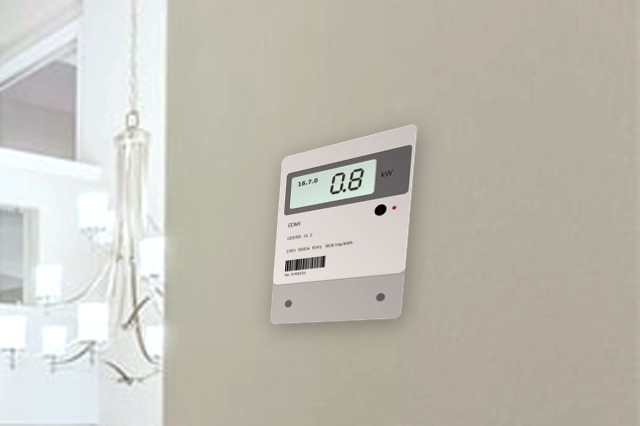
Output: 0.8 kW
